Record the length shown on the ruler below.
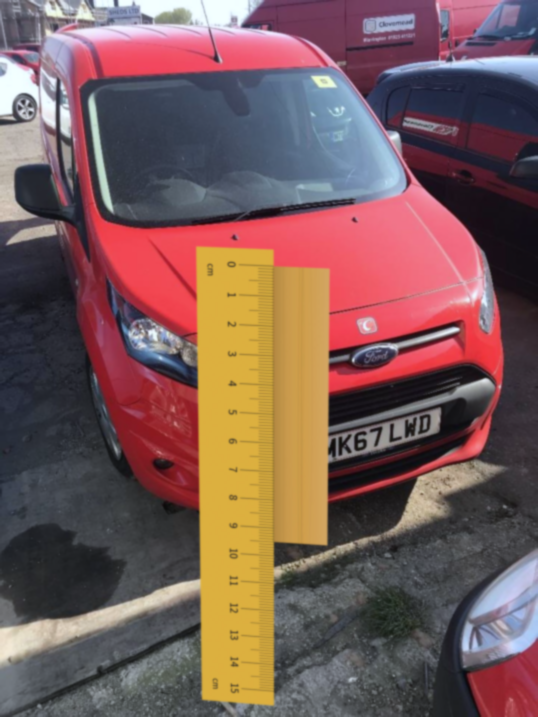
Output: 9.5 cm
